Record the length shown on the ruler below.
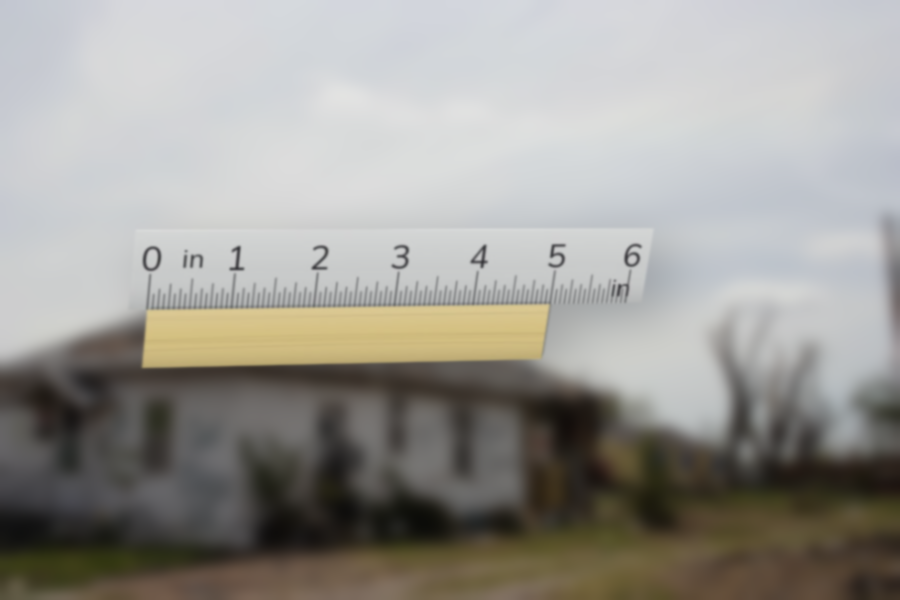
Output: 5 in
